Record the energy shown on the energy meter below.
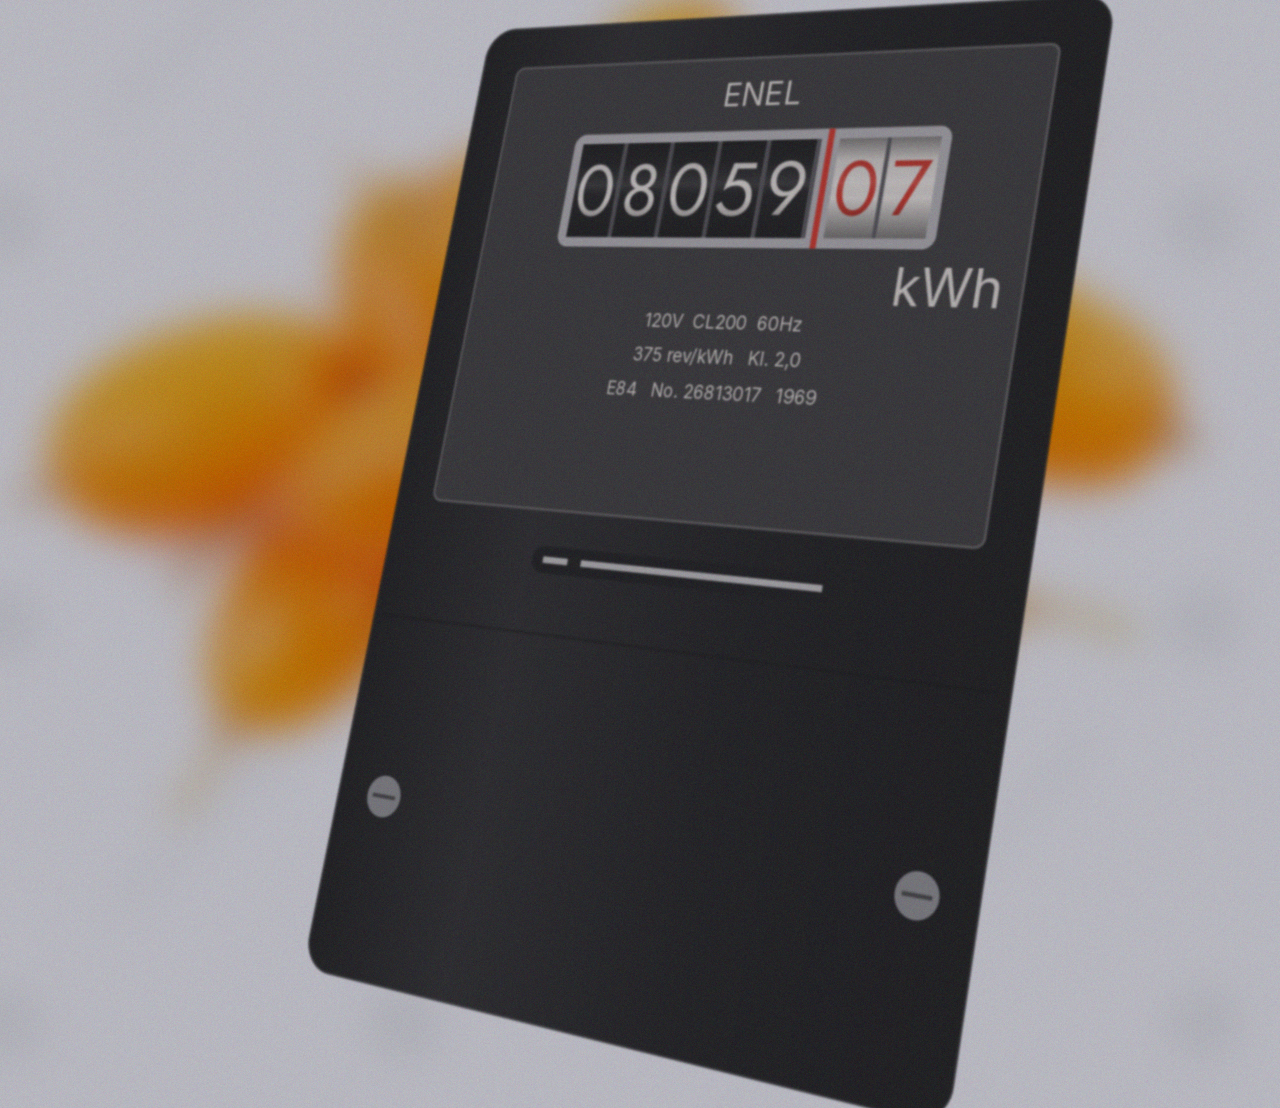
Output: 8059.07 kWh
